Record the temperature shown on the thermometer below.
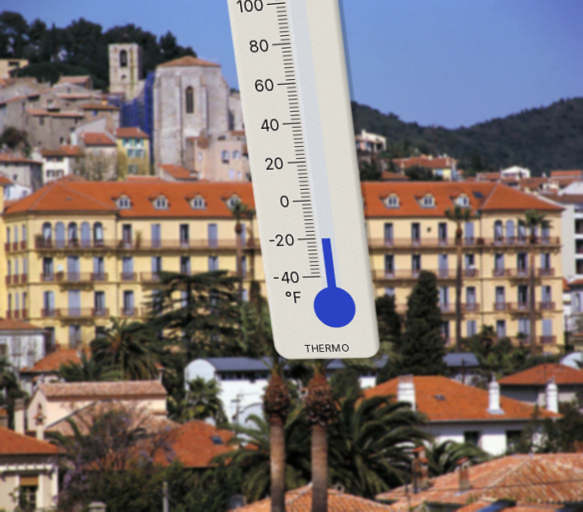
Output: -20 °F
